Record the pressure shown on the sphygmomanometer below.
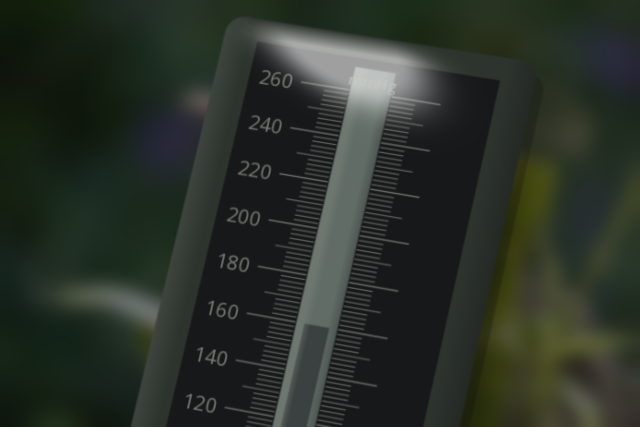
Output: 160 mmHg
